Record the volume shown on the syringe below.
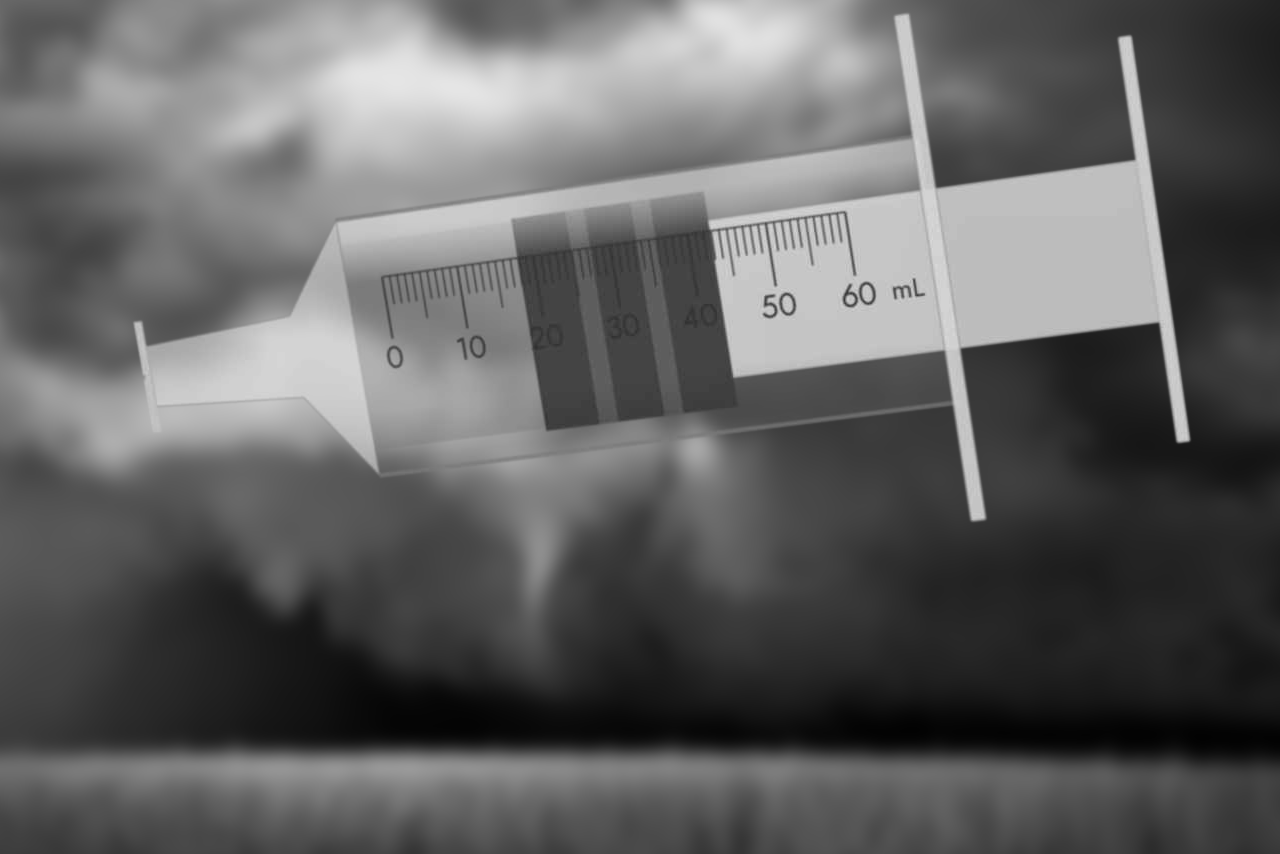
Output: 18 mL
